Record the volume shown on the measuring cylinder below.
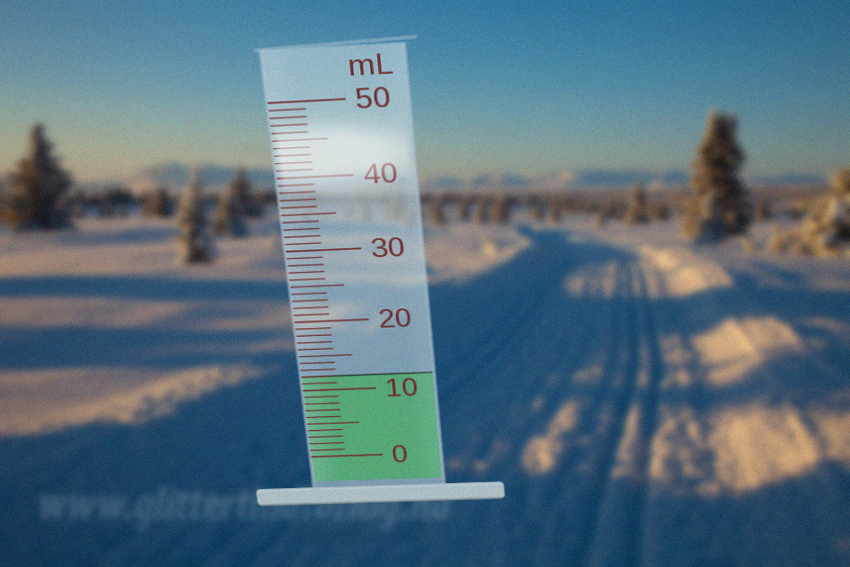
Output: 12 mL
